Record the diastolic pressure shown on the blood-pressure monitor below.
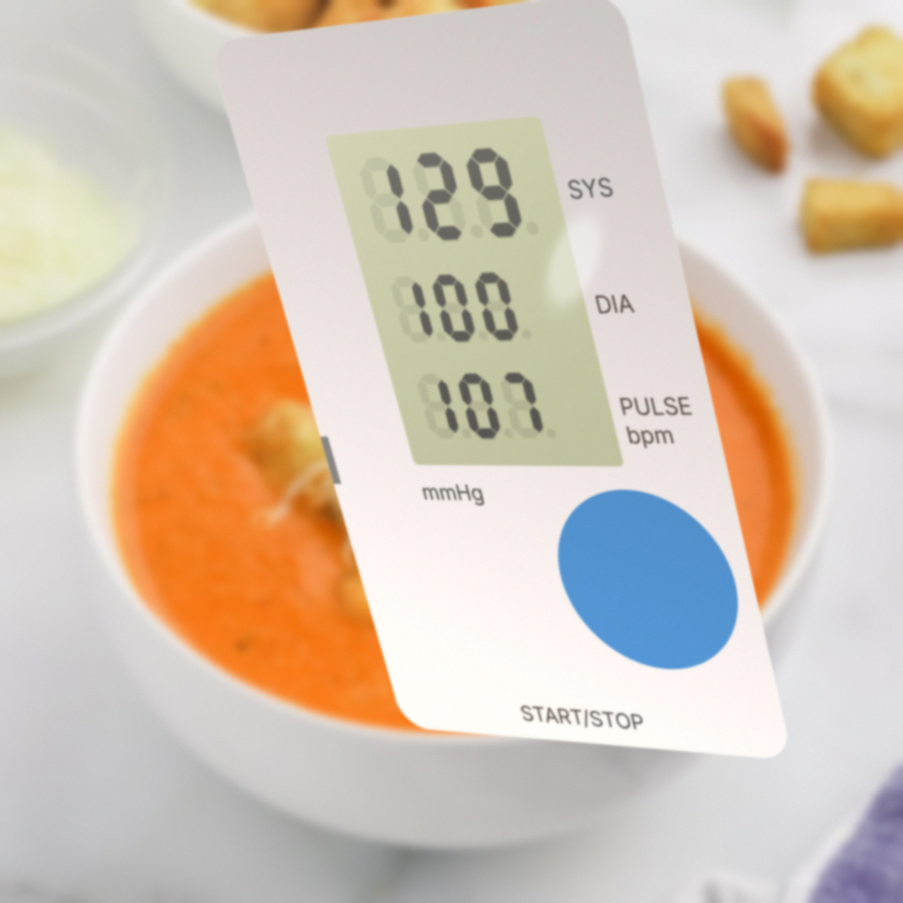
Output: 100 mmHg
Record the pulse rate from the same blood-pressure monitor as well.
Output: 107 bpm
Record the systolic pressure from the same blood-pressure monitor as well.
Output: 129 mmHg
